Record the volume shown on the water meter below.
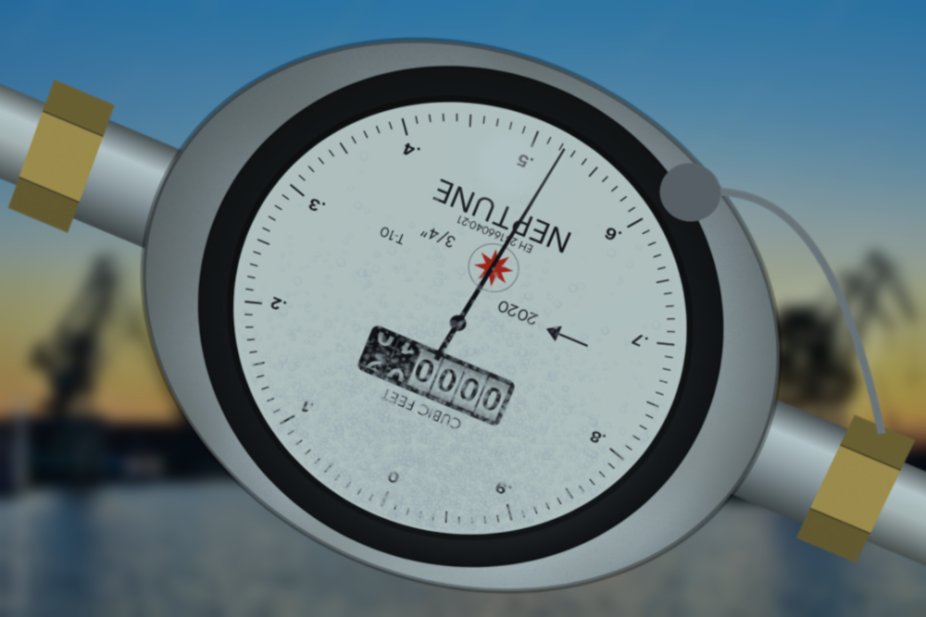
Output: 9.52 ft³
